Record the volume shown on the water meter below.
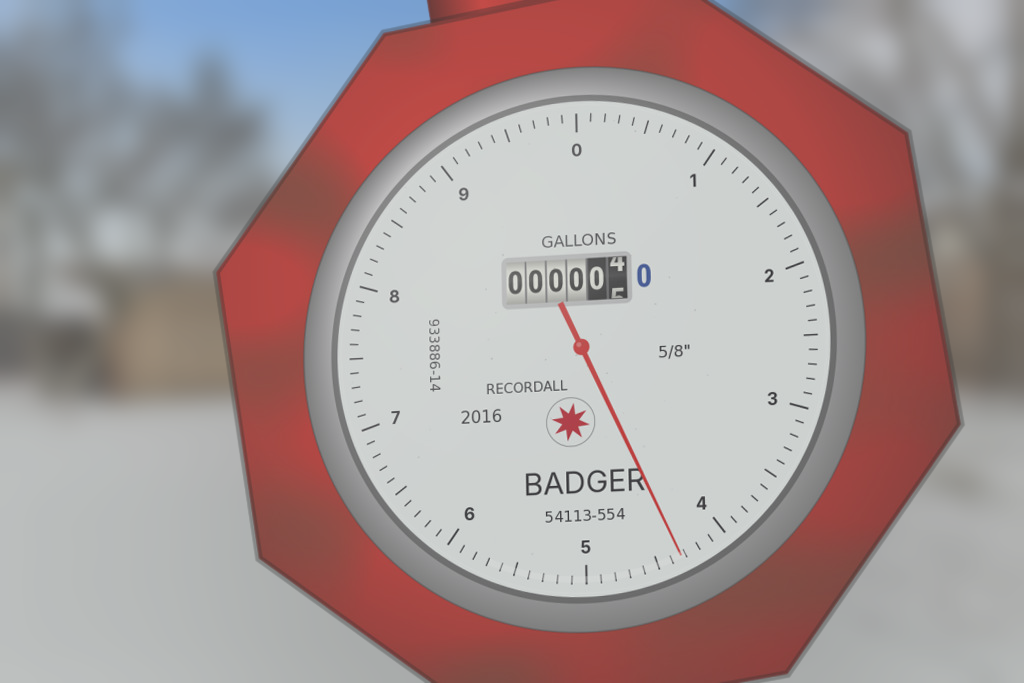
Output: 44.3 gal
